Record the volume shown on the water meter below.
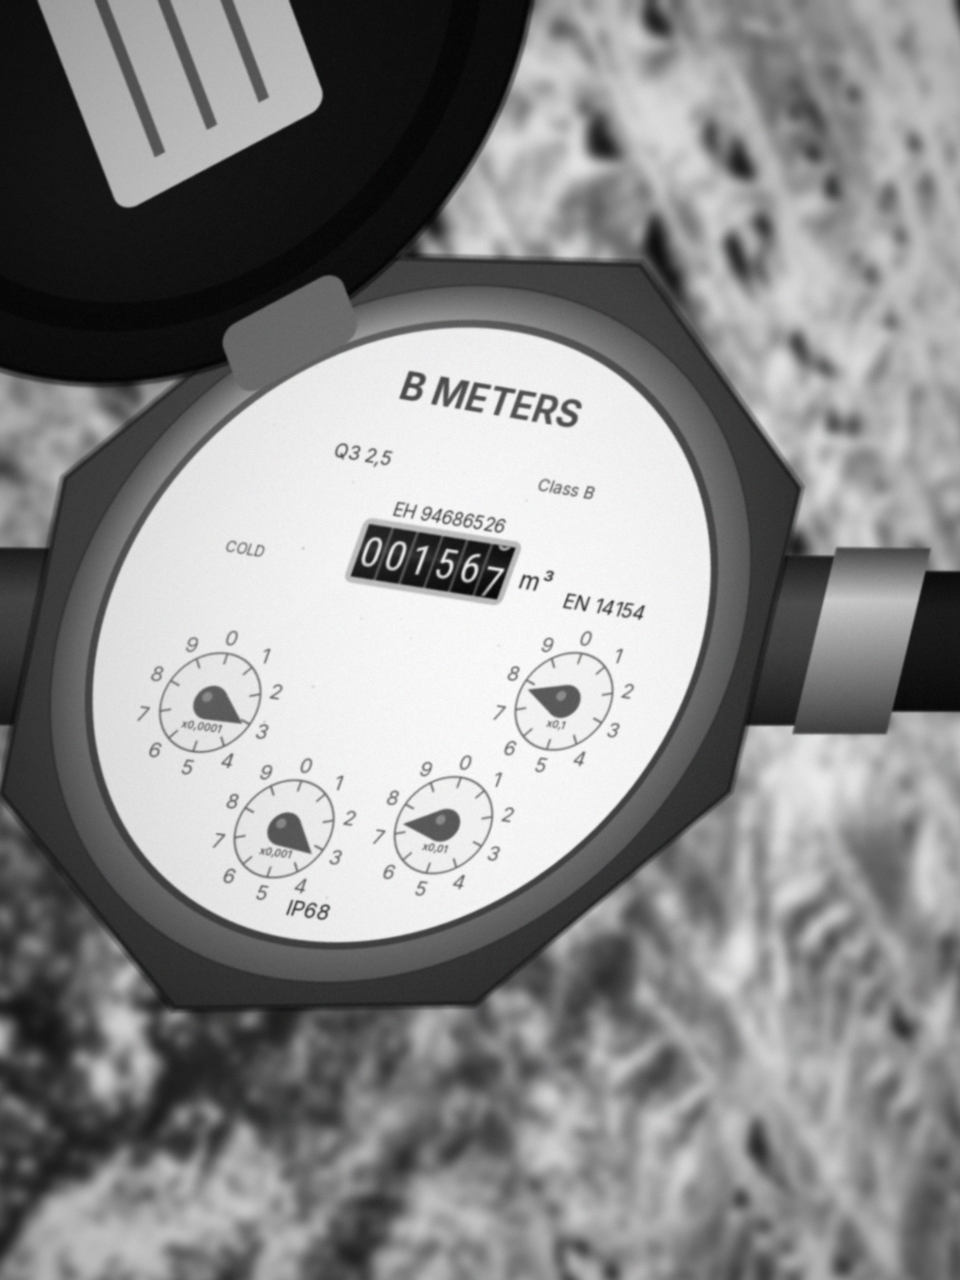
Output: 1566.7733 m³
